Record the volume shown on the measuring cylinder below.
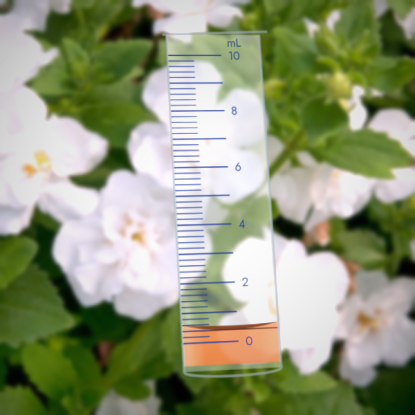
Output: 0.4 mL
